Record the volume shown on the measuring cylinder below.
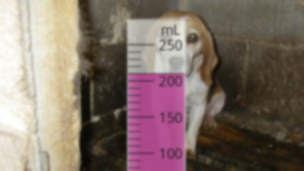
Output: 210 mL
